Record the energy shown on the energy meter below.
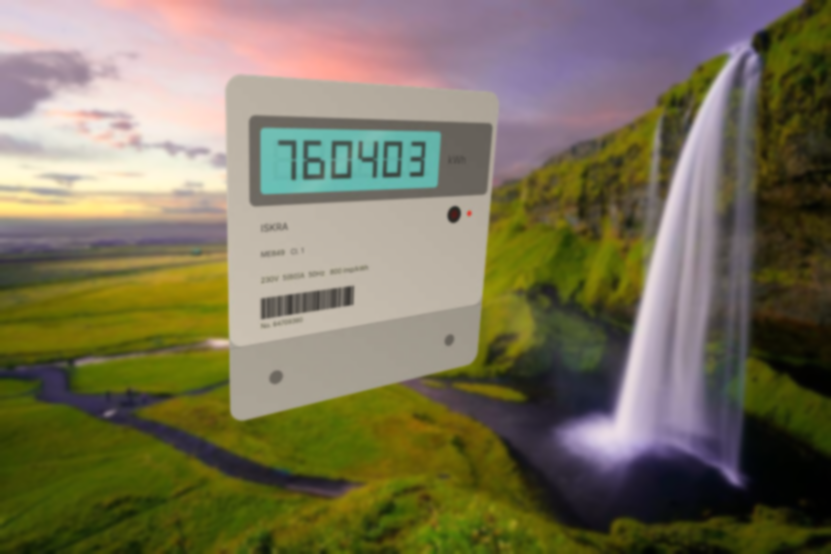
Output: 760403 kWh
